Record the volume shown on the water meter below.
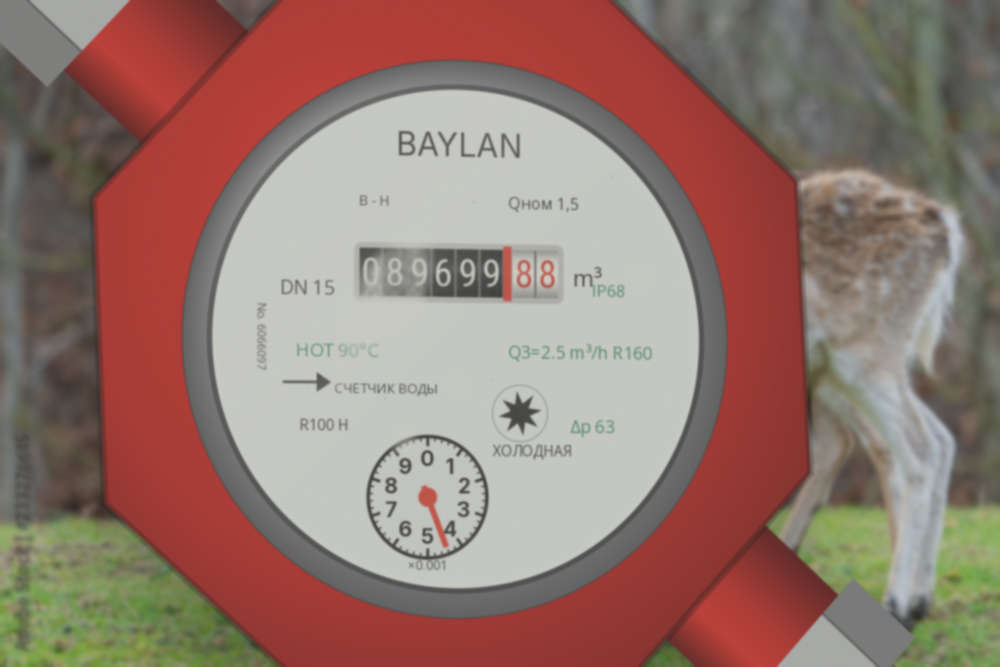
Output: 89699.884 m³
